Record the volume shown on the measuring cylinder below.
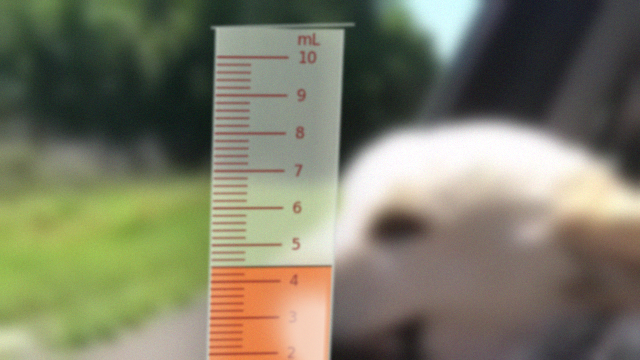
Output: 4.4 mL
